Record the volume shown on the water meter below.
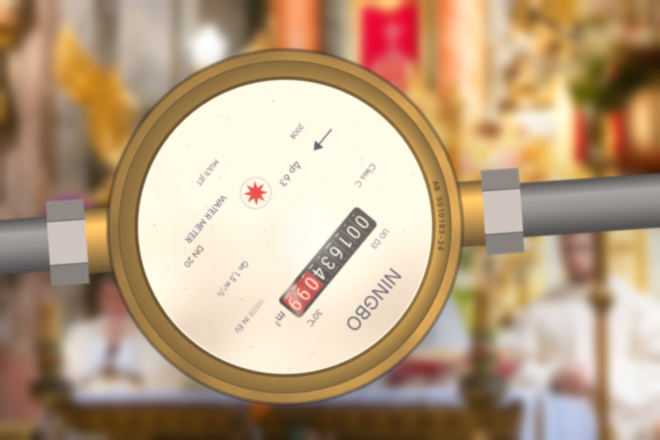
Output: 1634.099 m³
